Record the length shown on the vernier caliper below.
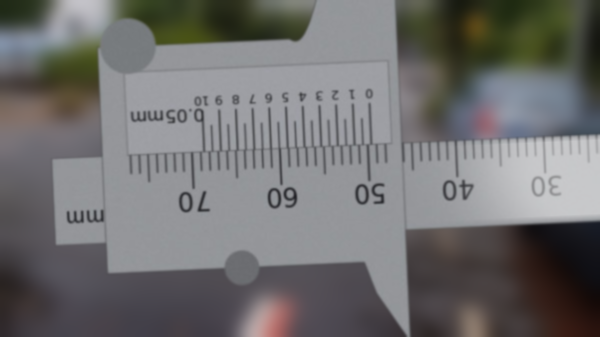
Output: 49.6 mm
